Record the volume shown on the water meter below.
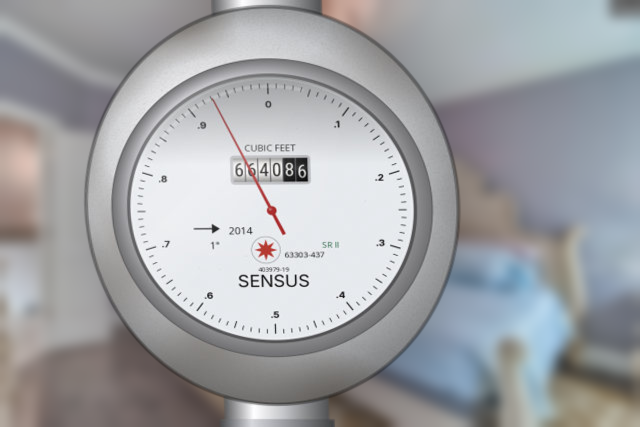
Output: 664085.93 ft³
